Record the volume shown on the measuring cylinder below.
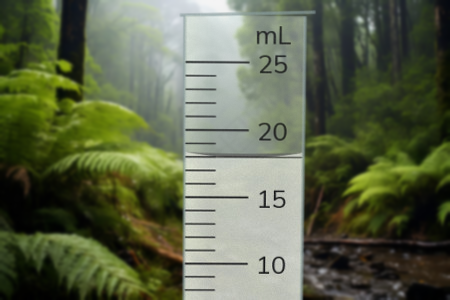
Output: 18 mL
